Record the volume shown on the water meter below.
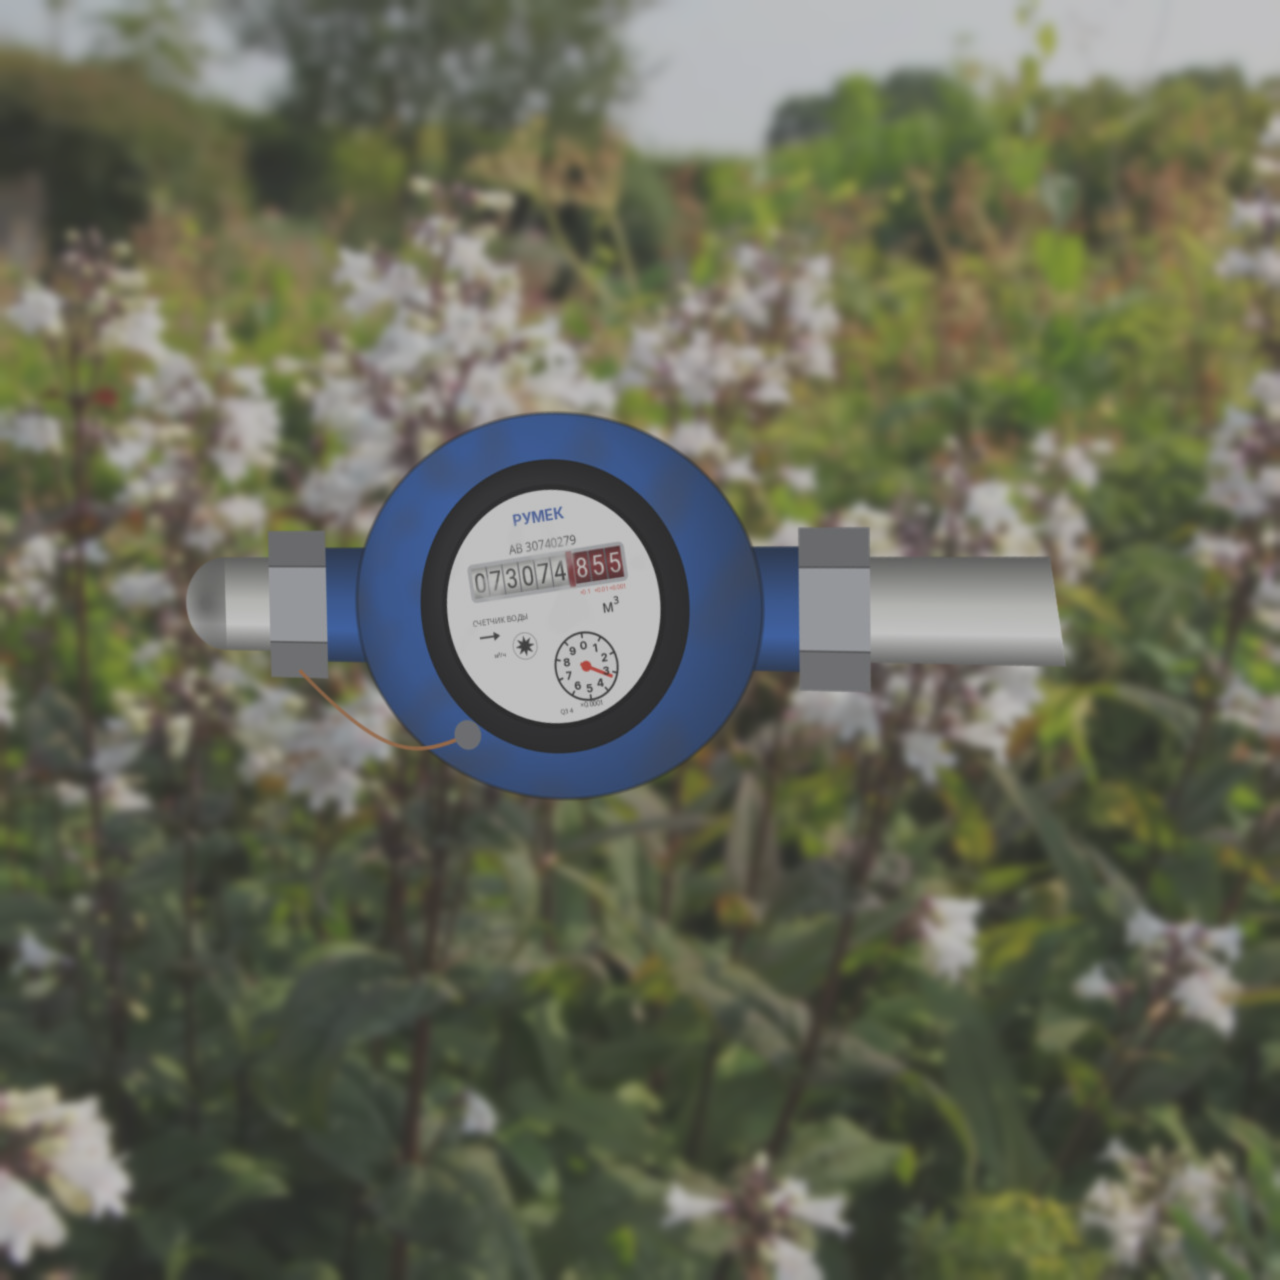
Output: 73074.8553 m³
